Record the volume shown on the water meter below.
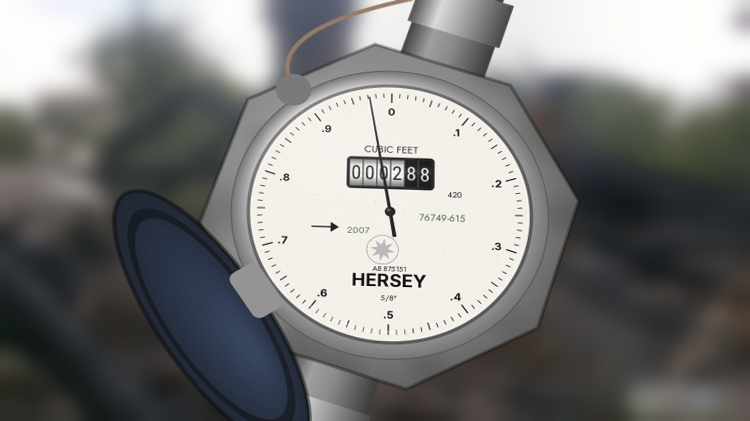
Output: 287.97 ft³
